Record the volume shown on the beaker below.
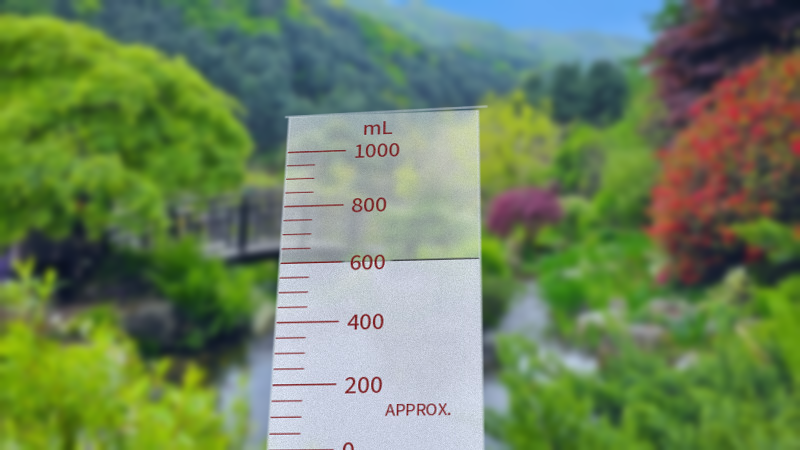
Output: 600 mL
